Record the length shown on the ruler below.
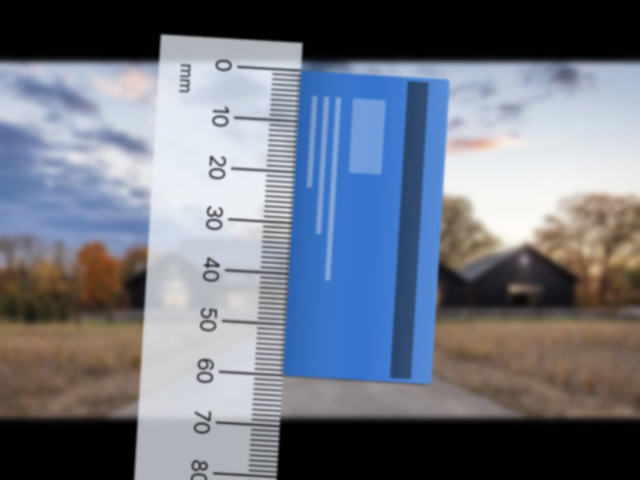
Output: 60 mm
